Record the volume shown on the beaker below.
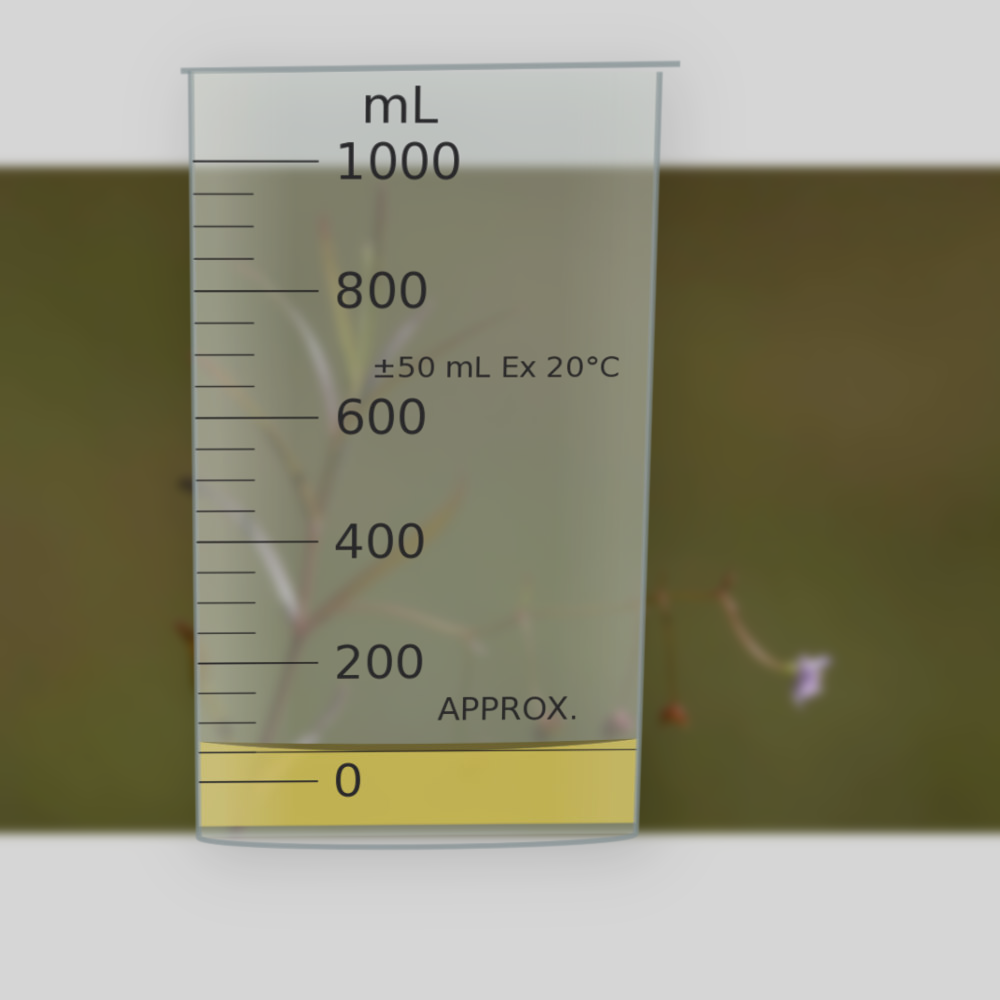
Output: 50 mL
